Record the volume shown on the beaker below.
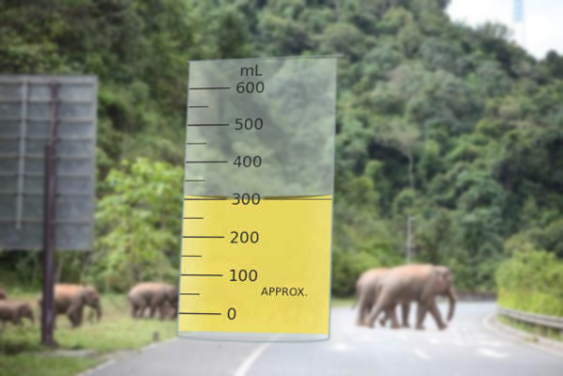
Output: 300 mL
